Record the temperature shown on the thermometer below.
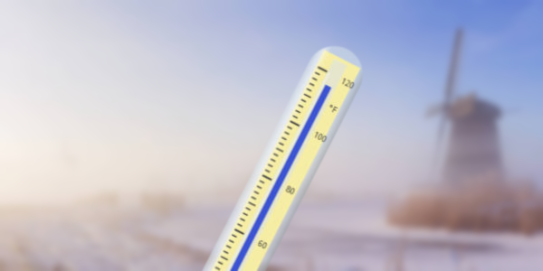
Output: 116 °F
